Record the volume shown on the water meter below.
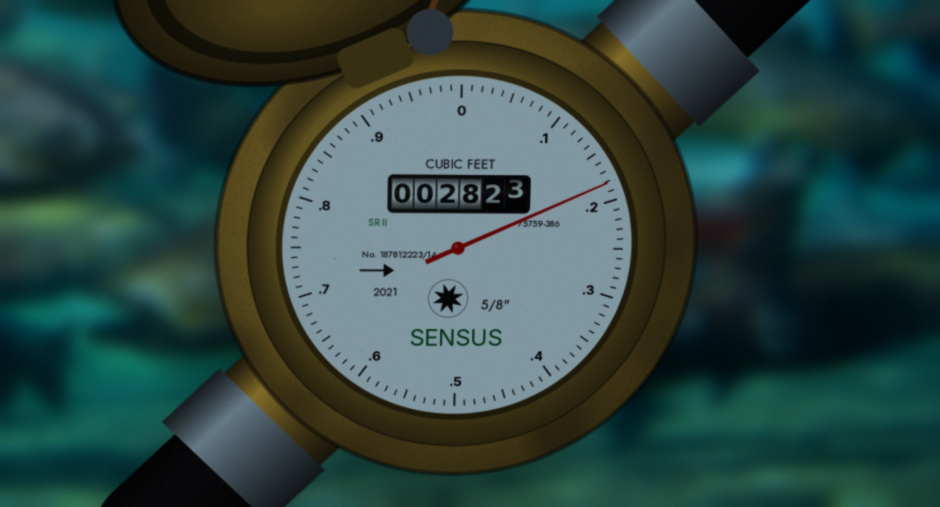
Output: 2823.18 ft³
